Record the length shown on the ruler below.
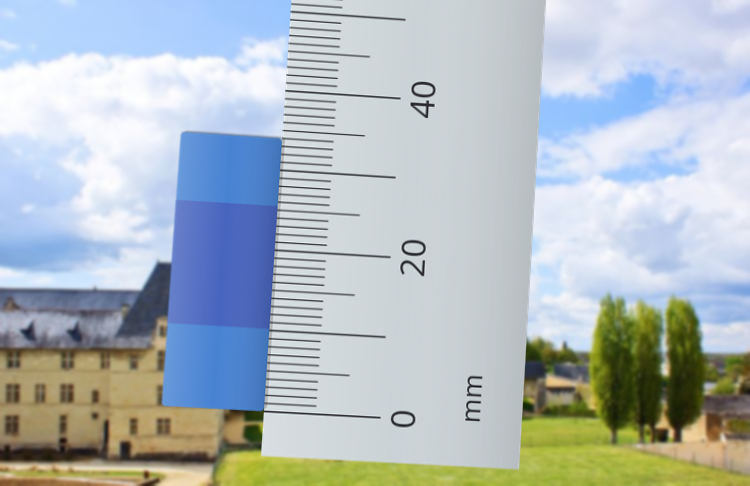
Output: 34 mm
